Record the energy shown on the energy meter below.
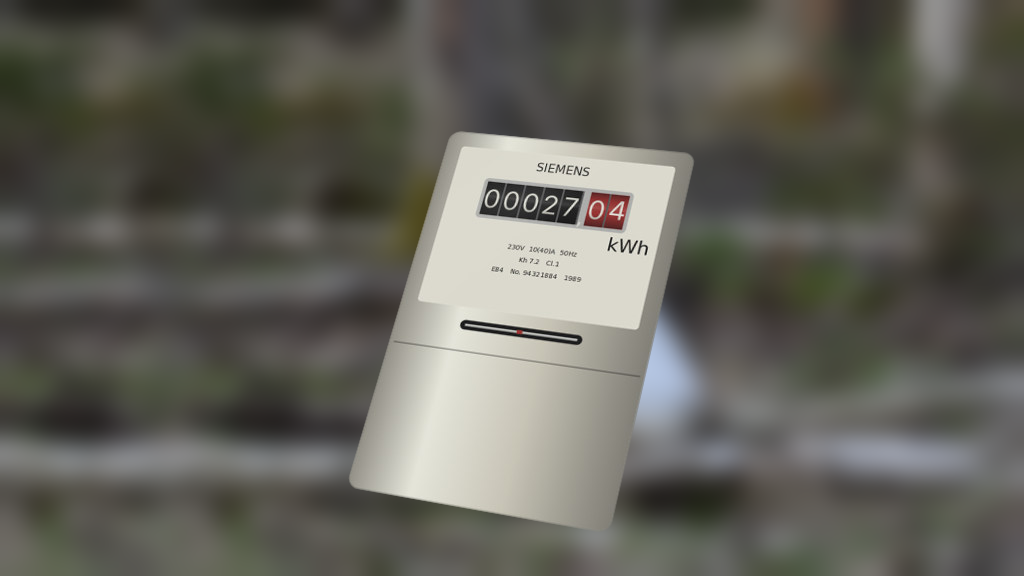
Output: 27.04 kWh
